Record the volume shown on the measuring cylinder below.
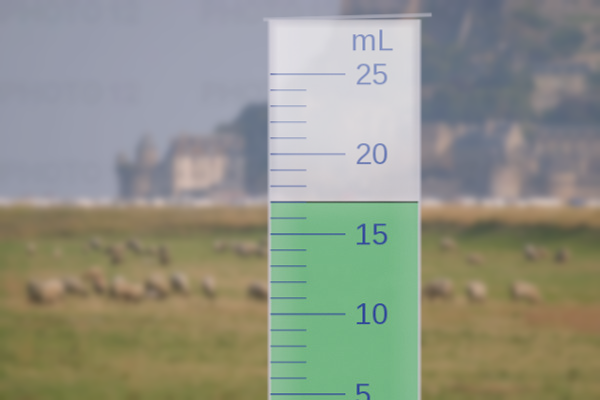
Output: 17 mL
